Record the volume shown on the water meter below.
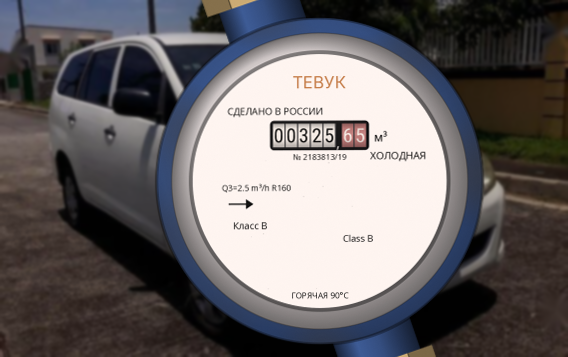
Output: 325.65 m³
